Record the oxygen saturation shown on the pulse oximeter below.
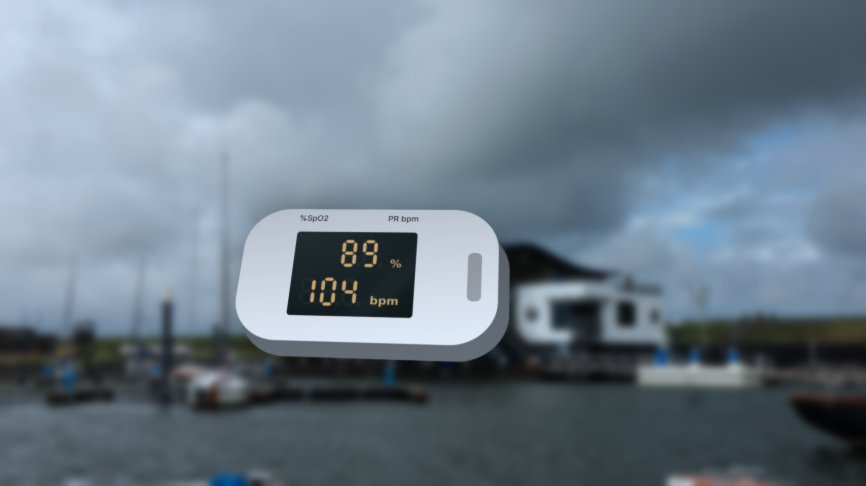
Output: 89 %
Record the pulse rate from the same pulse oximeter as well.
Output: 104 bpm
